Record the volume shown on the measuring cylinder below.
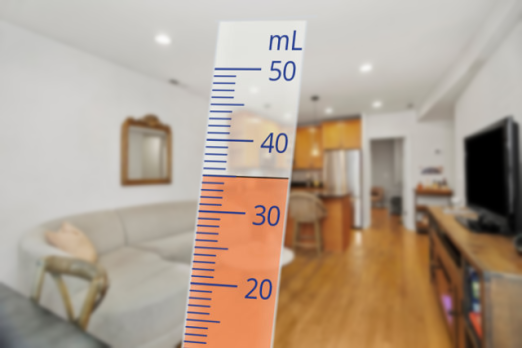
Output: 35 mL
